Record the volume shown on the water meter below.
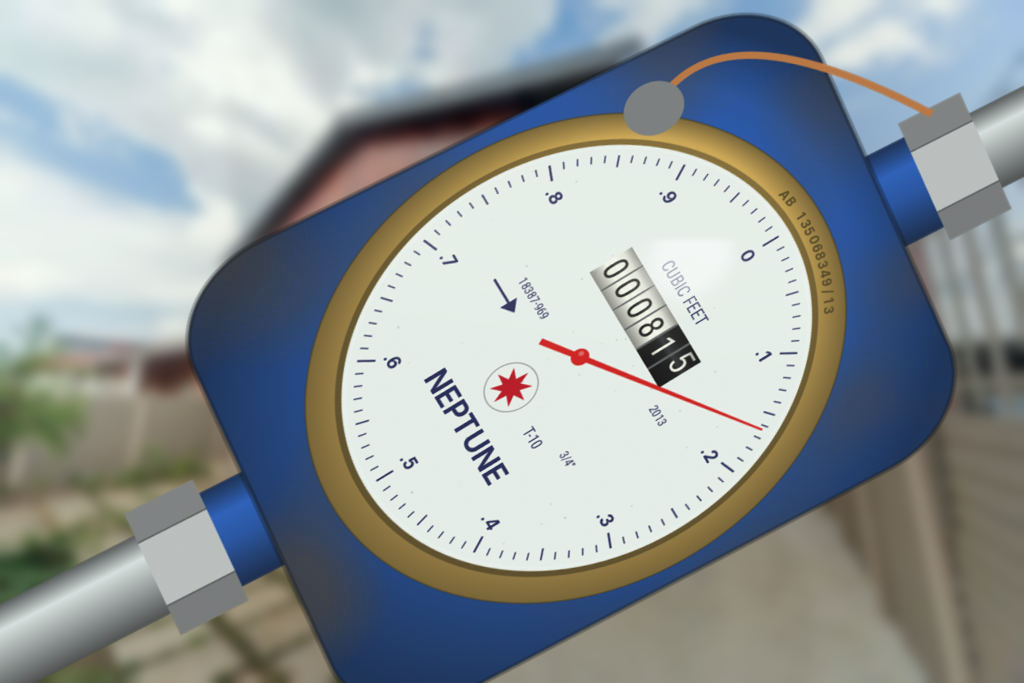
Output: 815.16 ft³
